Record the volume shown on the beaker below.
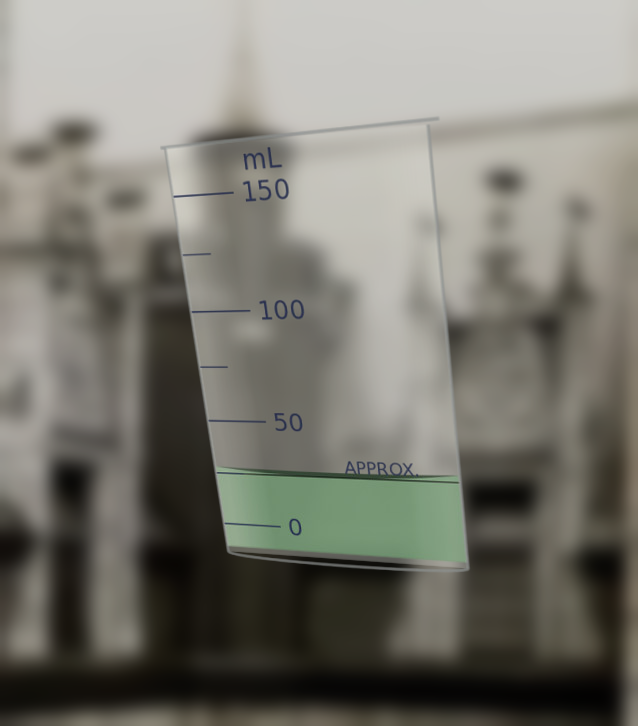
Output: 25 mL
